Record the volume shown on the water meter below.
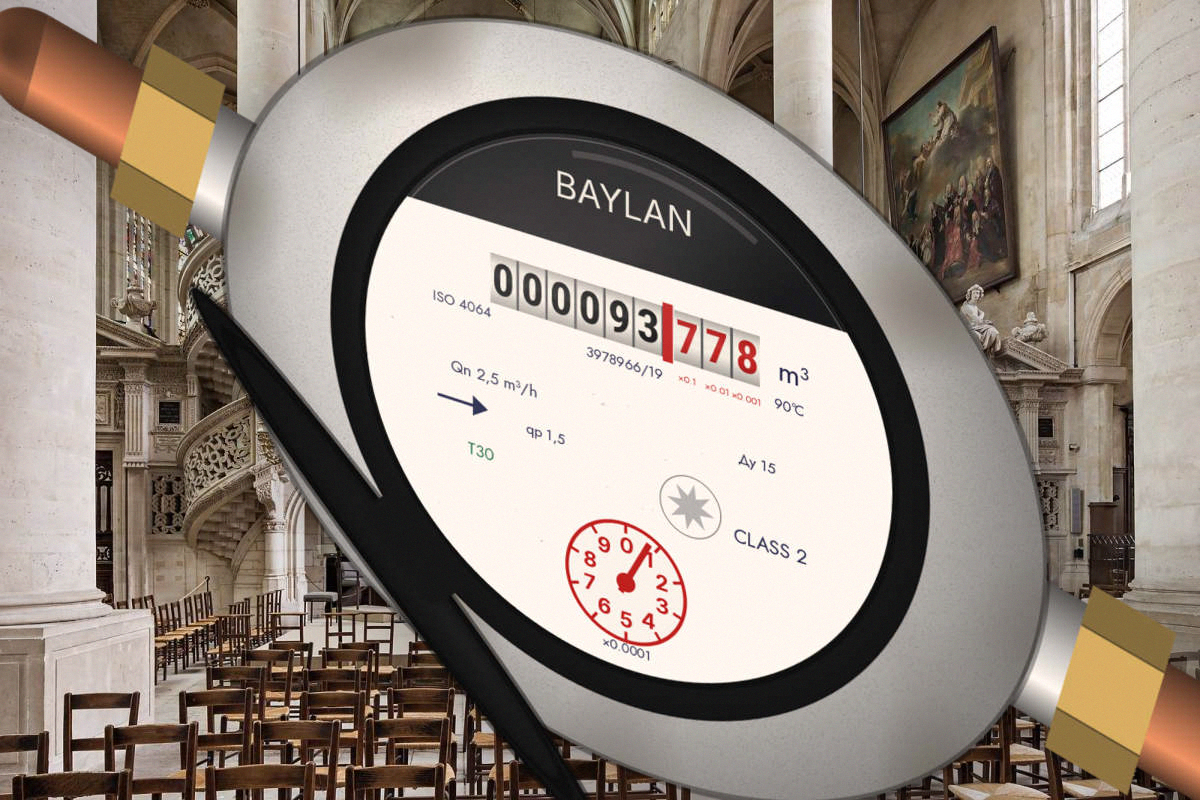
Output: 93.7780 m³
